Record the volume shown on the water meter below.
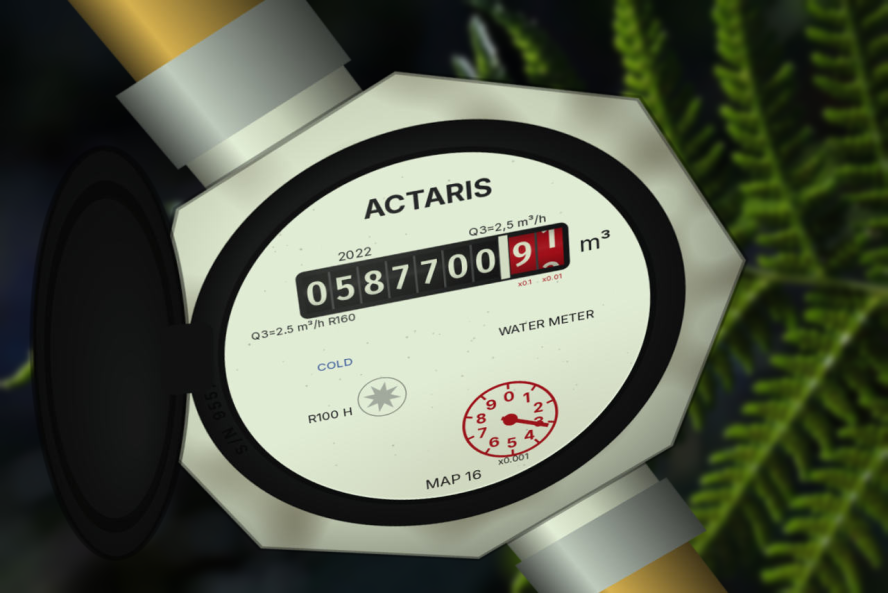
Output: 587700.913 m³
